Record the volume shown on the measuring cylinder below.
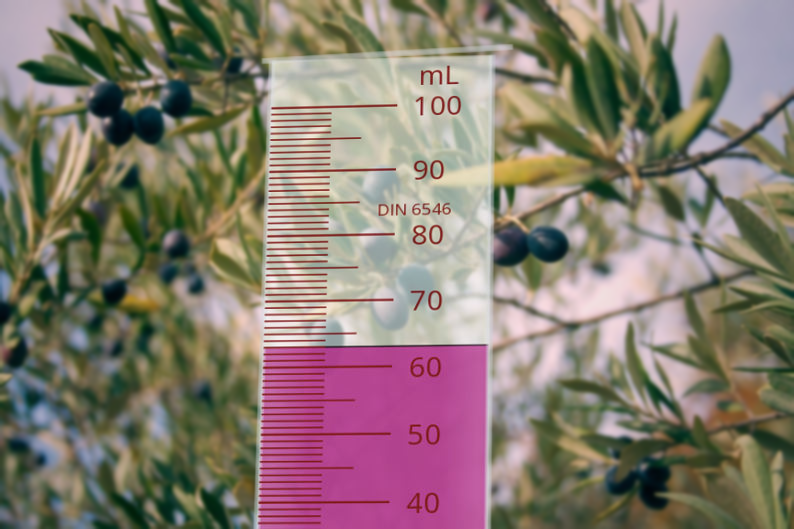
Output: 63 mL
